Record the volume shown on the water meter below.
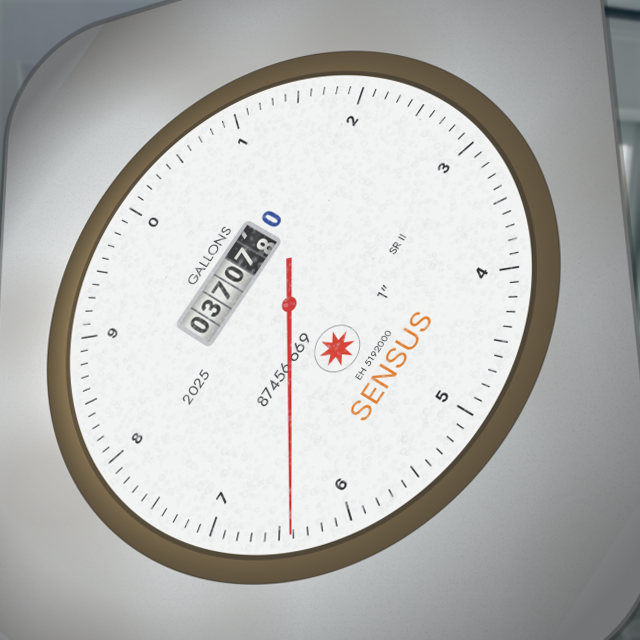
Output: 370776.4 gal
